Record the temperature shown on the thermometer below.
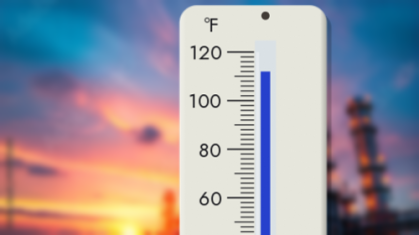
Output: 112 °F
